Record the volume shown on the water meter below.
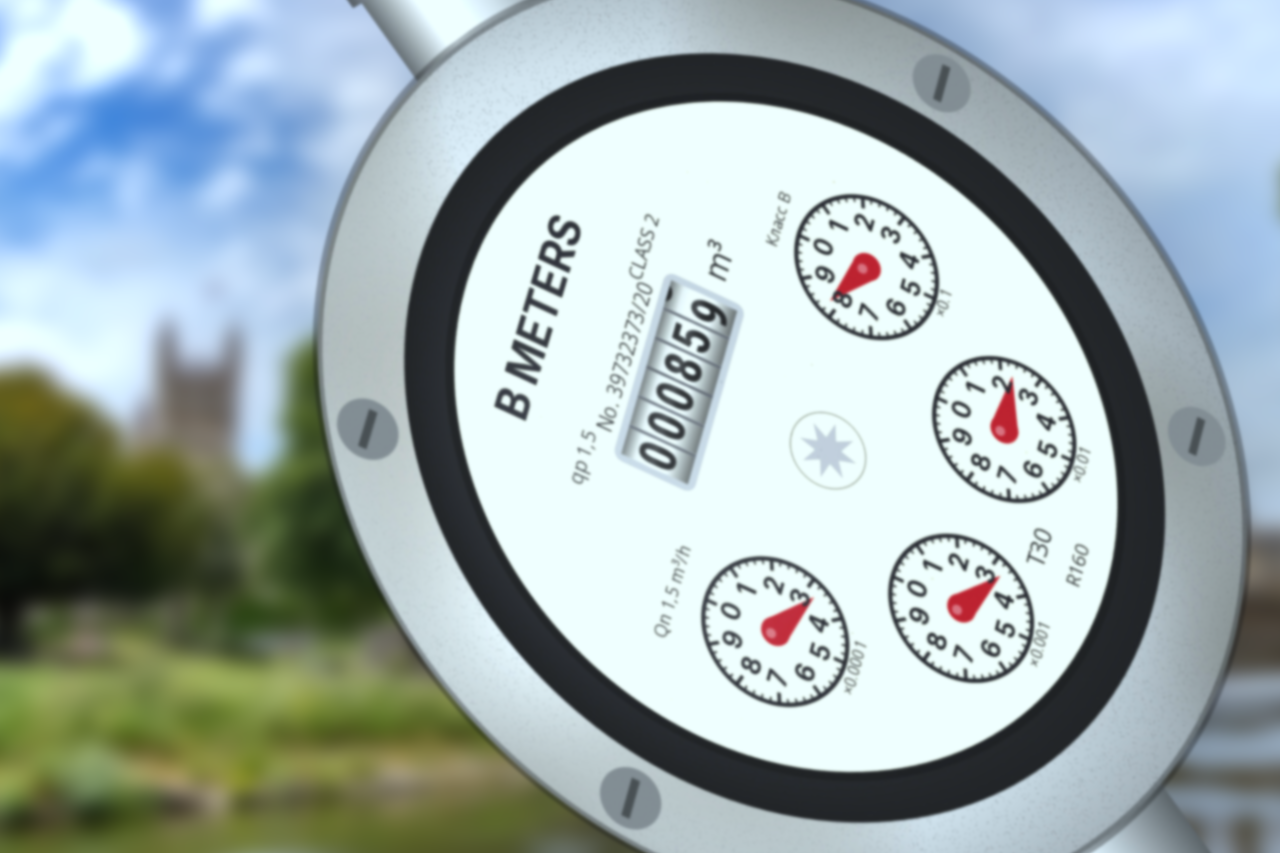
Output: 858.8233 m³
